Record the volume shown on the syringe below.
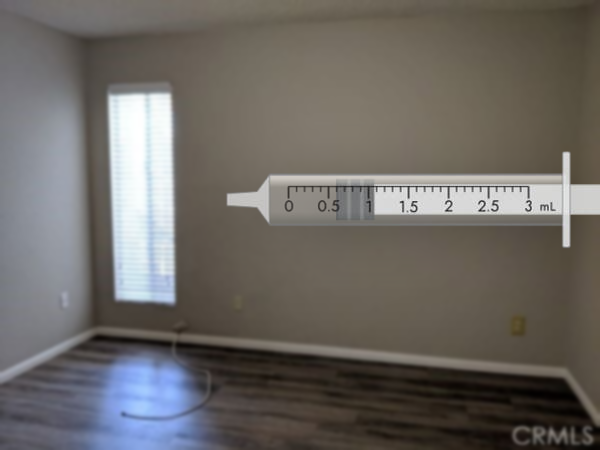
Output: 0.6 mL
